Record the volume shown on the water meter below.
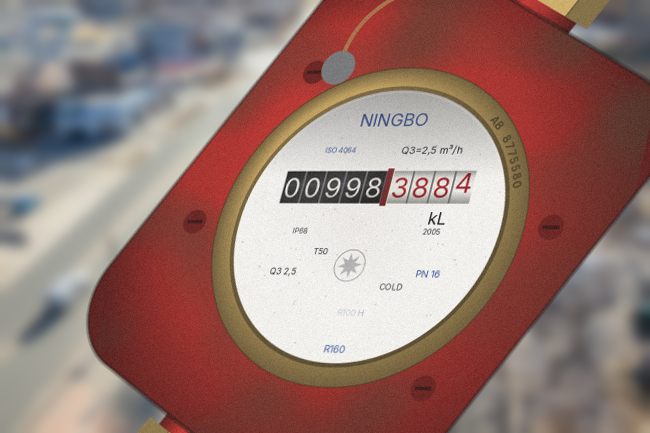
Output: 998.3884 kL
